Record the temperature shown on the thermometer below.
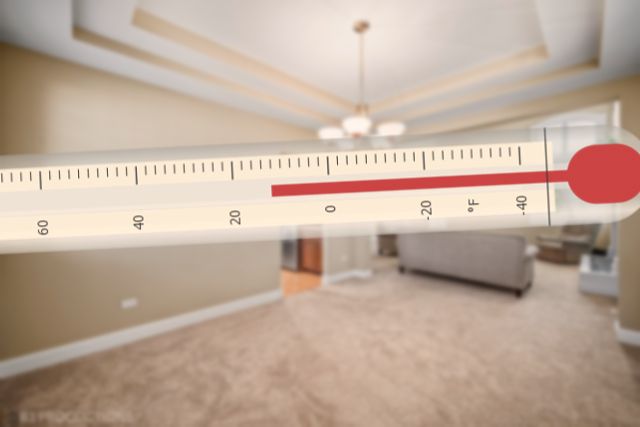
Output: 12 °F
